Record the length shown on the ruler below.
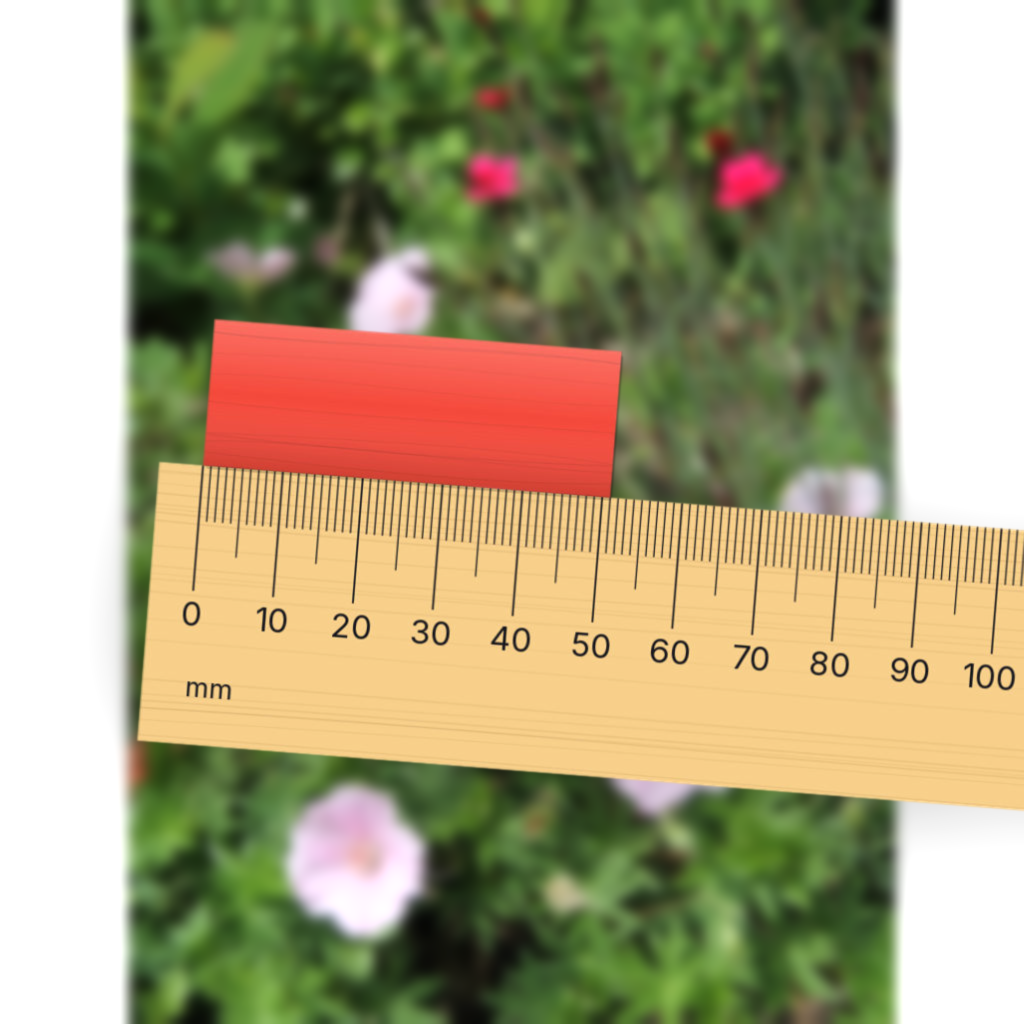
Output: 51 mm
